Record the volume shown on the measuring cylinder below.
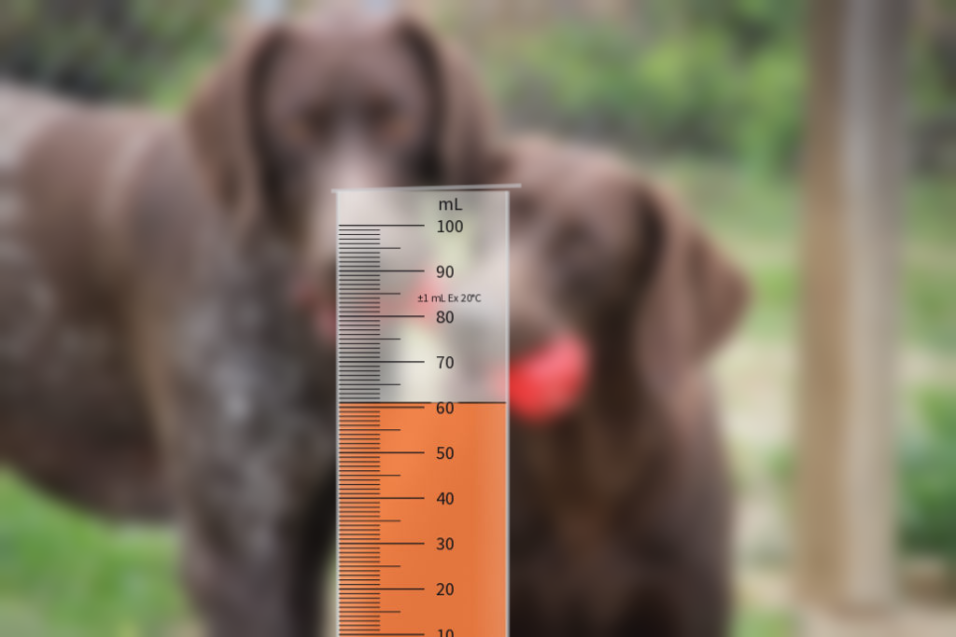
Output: 61 mL
